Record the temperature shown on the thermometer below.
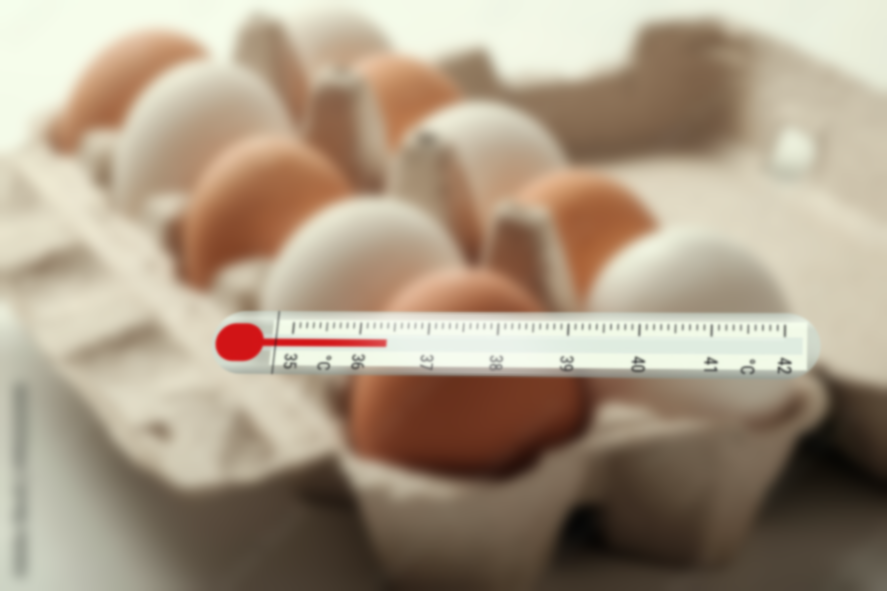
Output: 36.4 °C
